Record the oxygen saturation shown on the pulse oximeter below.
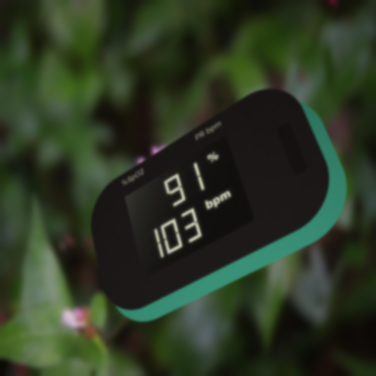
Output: 91 %
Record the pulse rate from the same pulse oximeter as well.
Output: 103 bpm
